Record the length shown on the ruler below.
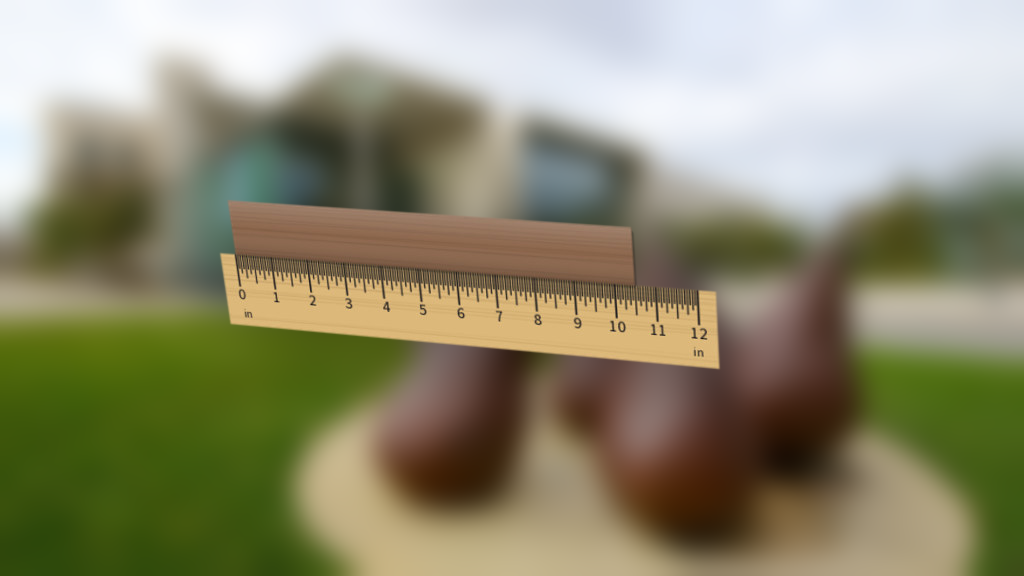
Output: 10.5 in
